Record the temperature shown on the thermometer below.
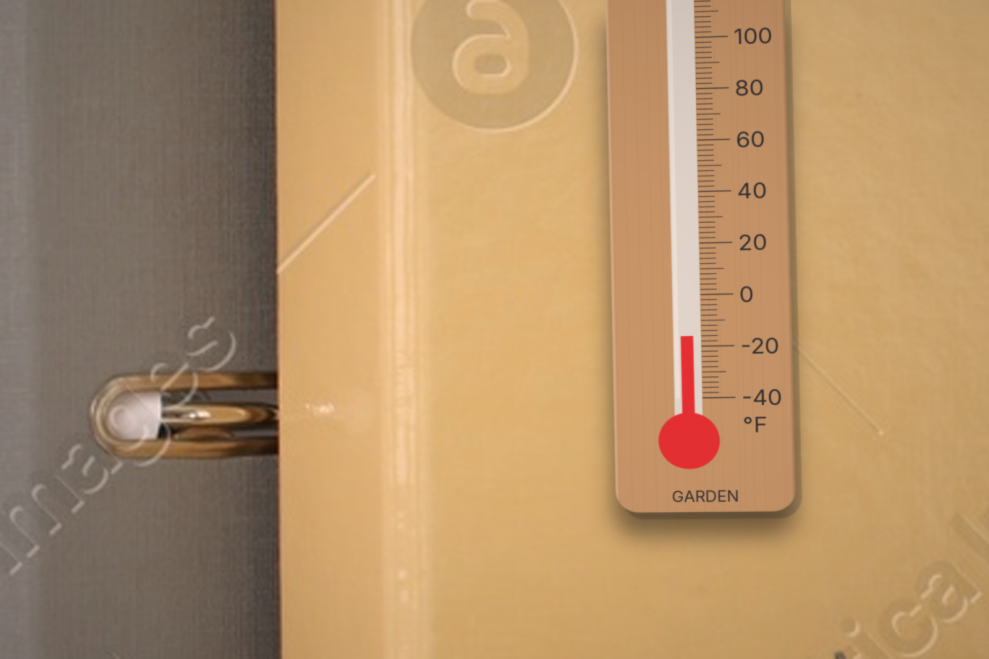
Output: -16 °F
